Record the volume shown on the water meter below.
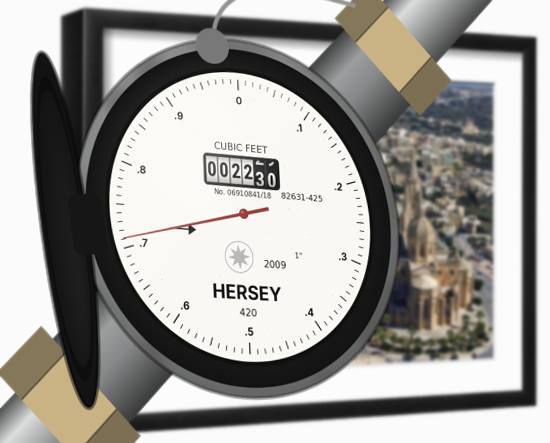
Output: 2229.71 ft³
